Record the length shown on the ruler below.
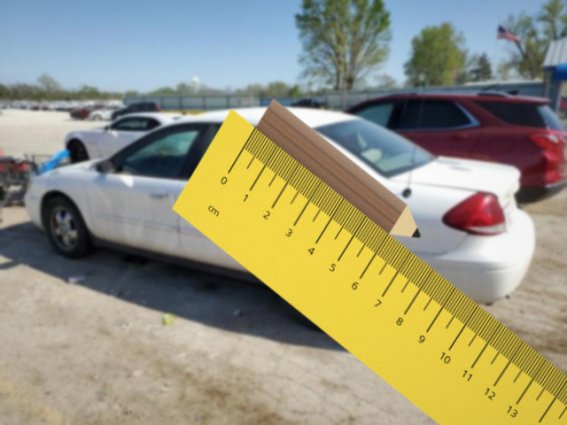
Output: 7 cm
